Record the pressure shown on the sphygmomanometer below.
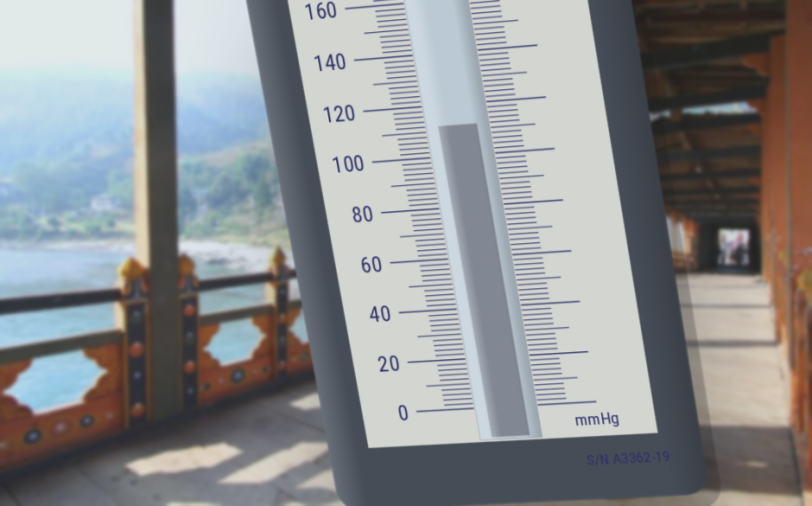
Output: 112 mmHg
